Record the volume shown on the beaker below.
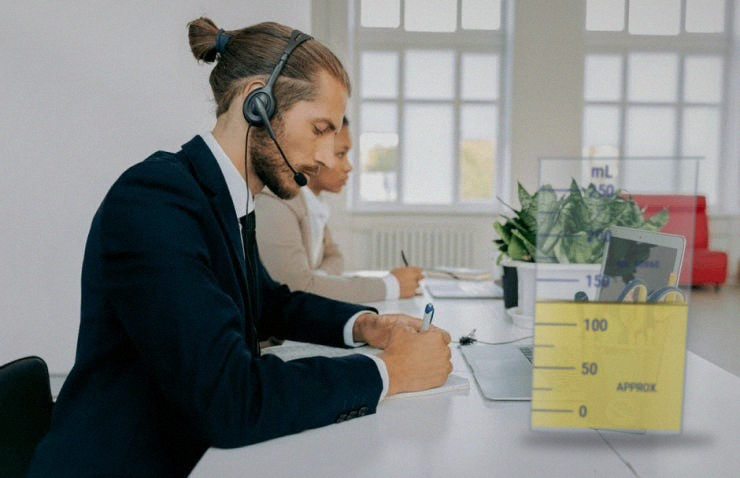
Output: 125 mL
